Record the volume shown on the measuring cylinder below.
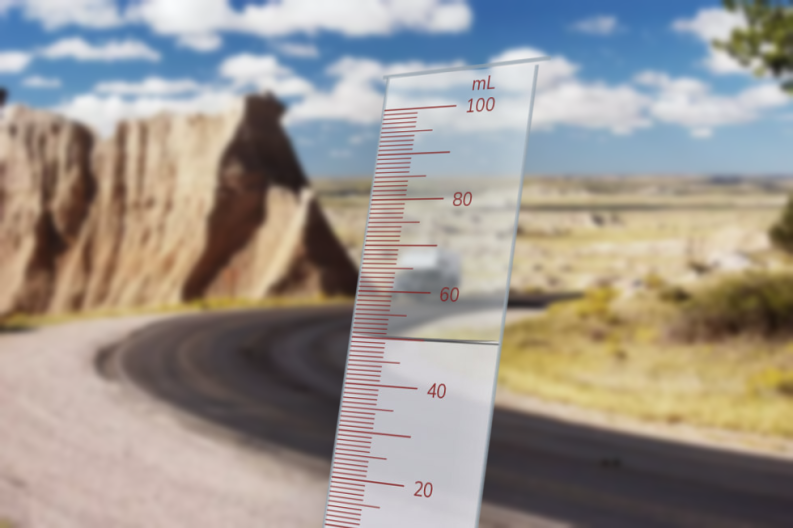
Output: 50 mL
